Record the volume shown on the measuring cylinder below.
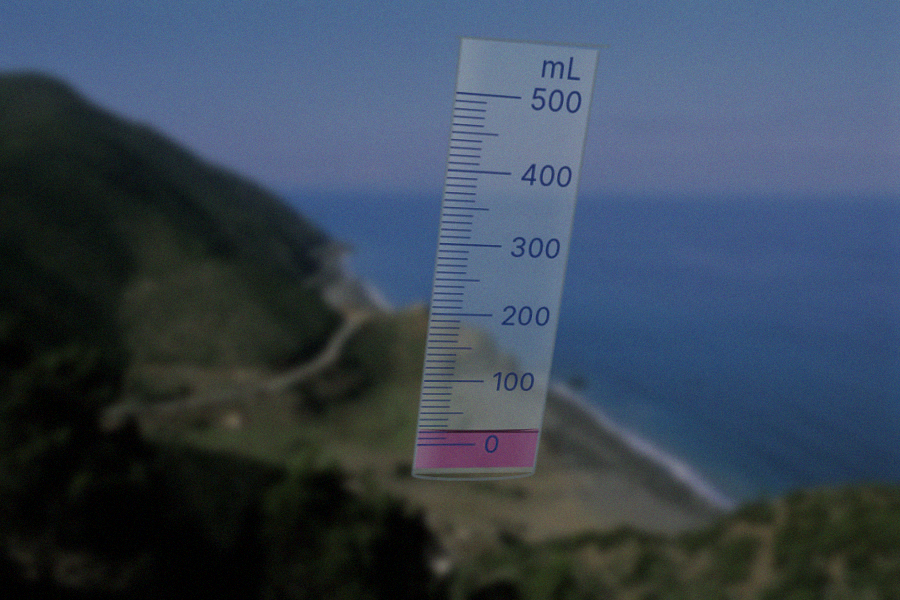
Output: 20 mL
